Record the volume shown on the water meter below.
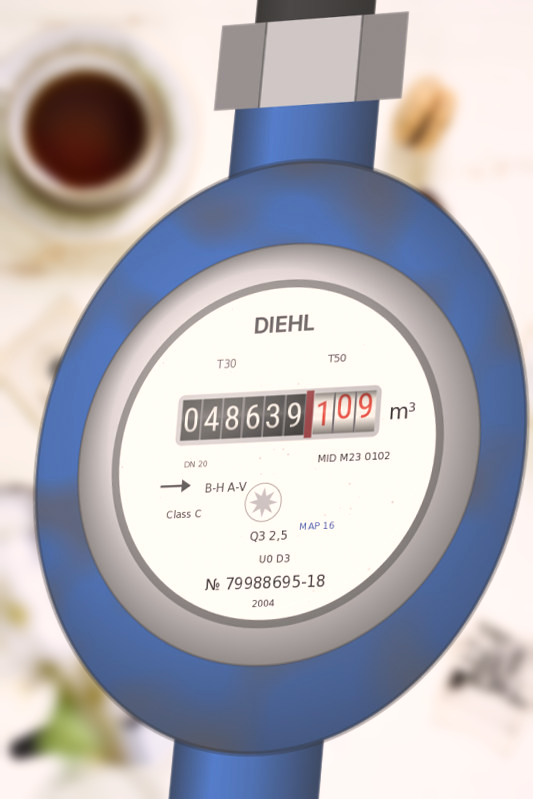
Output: 48639.109 m³
